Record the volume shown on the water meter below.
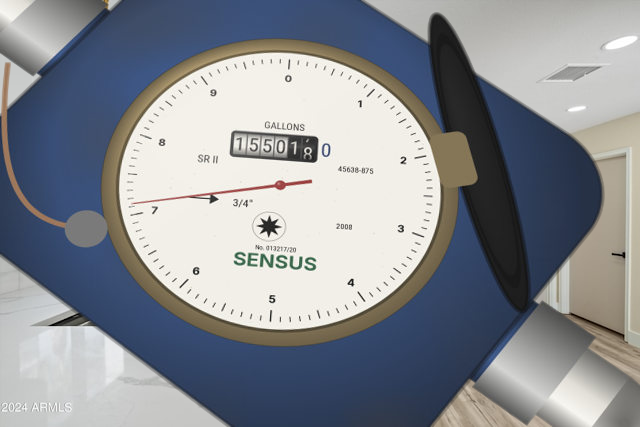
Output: 1550177.1 gal
